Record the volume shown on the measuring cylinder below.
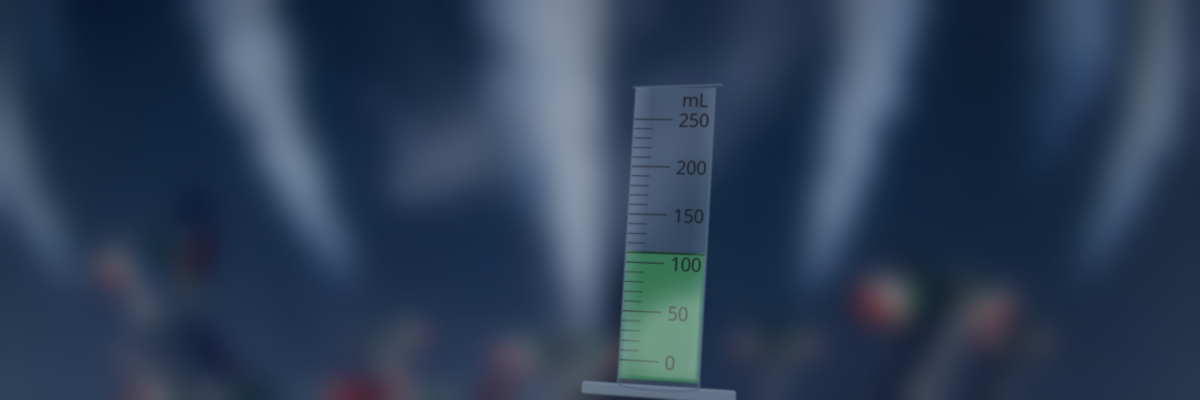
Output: 110 mL
